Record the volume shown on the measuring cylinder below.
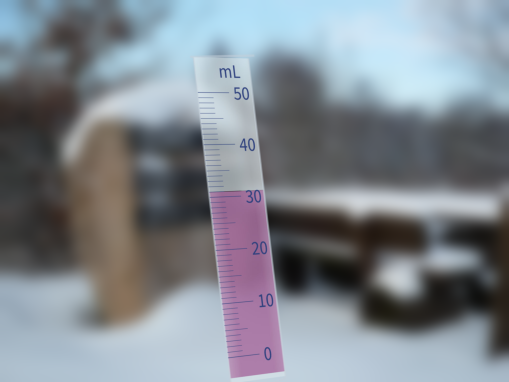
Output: 31 mL
